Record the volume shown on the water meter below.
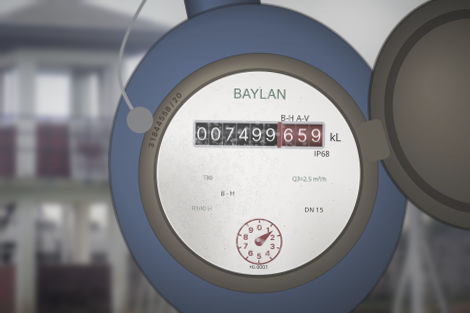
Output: 7499.6591 kL
